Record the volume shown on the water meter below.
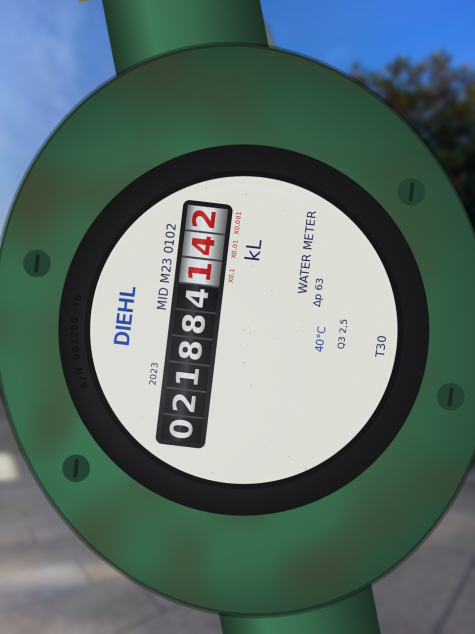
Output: 21884.142 kL
